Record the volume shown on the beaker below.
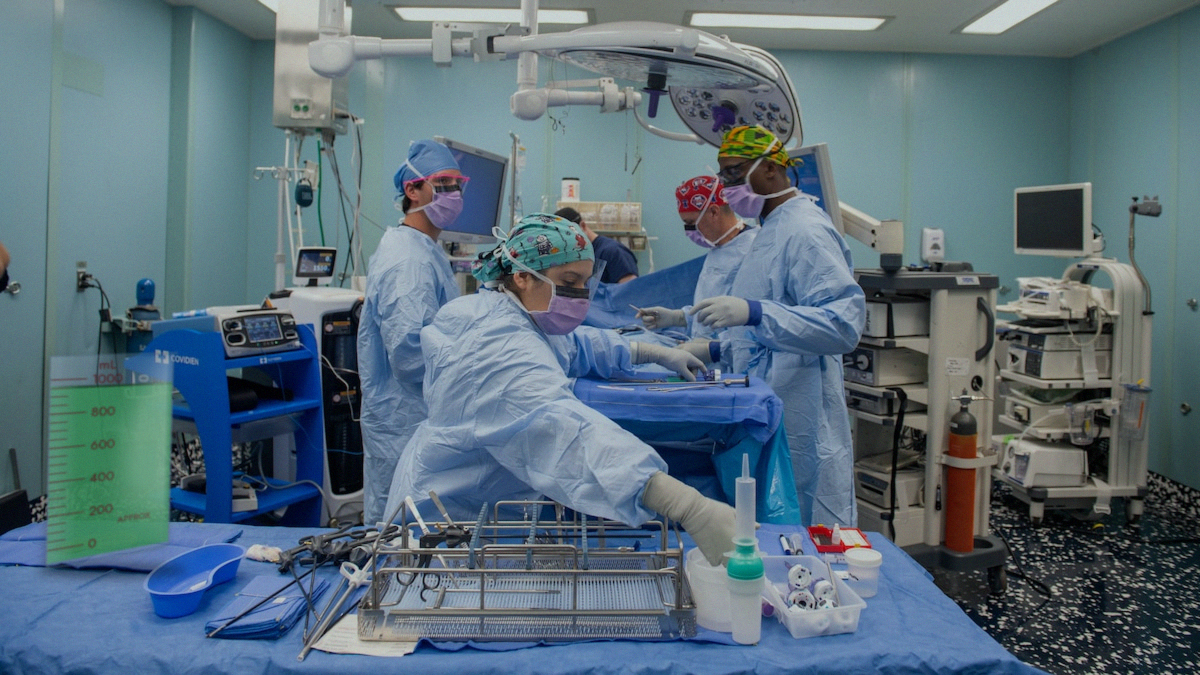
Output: 950 mL
